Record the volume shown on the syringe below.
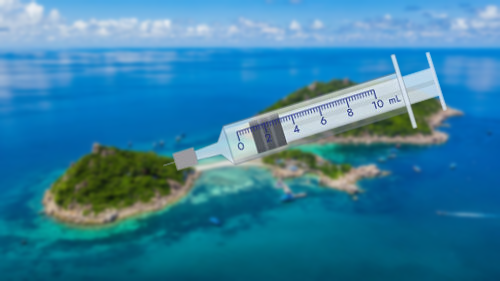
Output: 1 mL
